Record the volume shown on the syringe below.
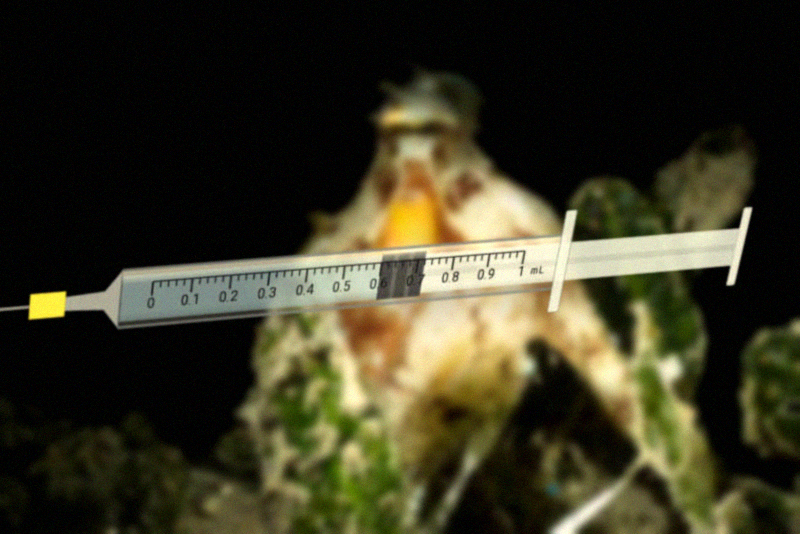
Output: 0.6 mL
